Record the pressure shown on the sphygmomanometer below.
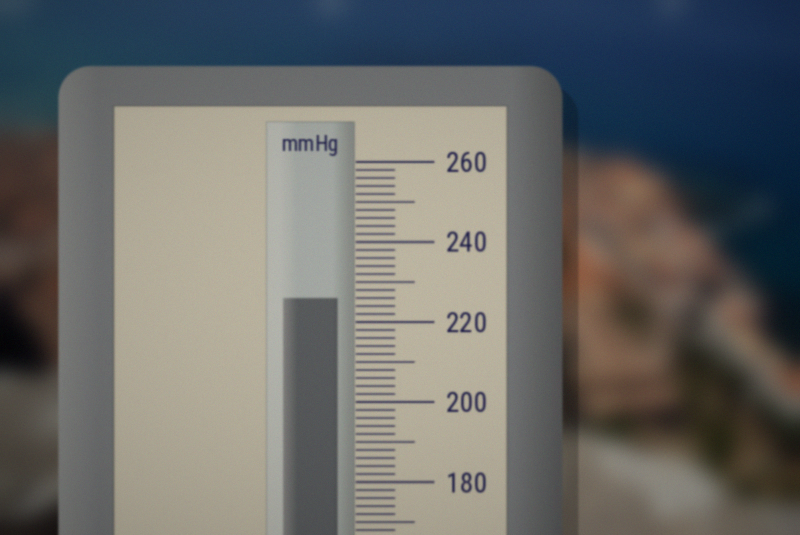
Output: 226 mmHg
